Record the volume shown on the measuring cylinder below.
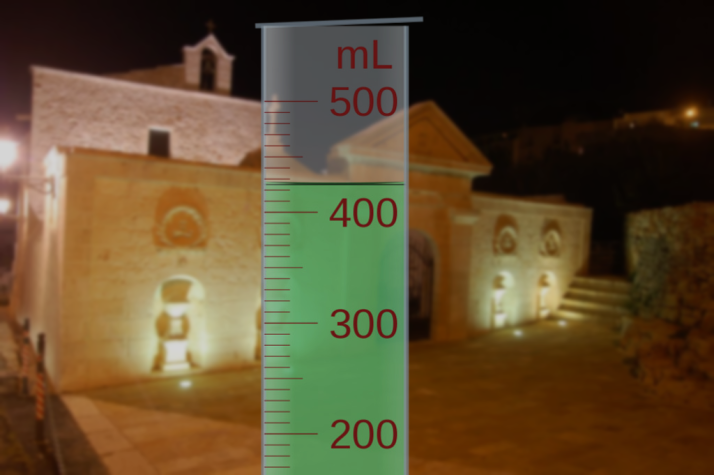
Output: 425 mL
